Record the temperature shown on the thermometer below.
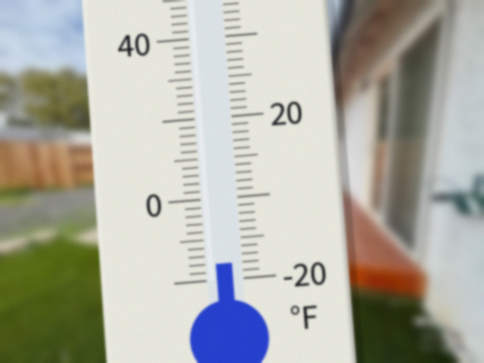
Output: -16 °F
